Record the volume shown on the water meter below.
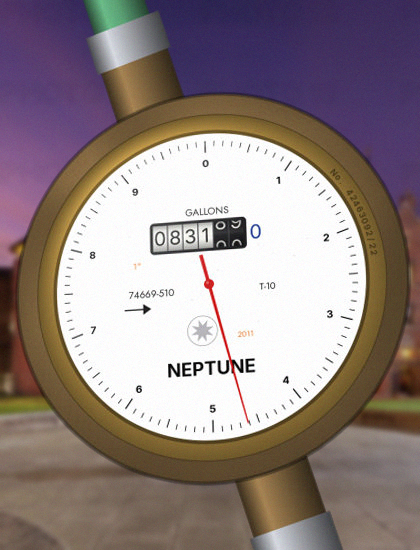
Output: 831894.6 gal
